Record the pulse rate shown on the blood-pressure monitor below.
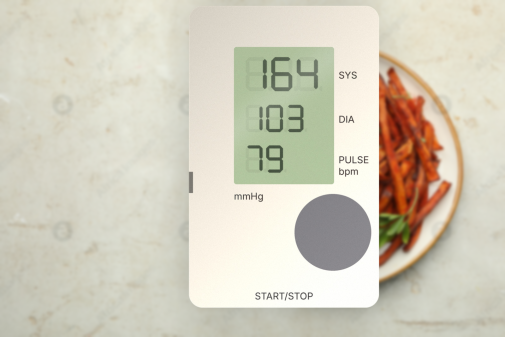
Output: 79 bpm
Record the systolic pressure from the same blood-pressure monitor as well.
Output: 164 mmHg
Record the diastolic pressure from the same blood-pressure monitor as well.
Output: 103 mmHg
